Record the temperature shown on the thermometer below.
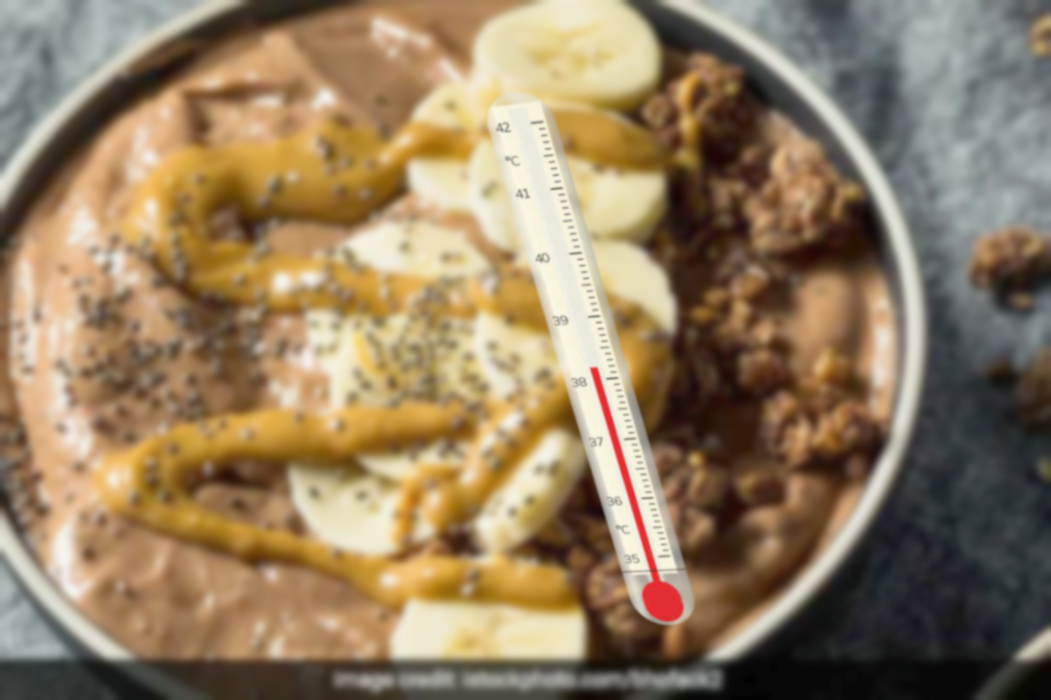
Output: 38.2 °C
